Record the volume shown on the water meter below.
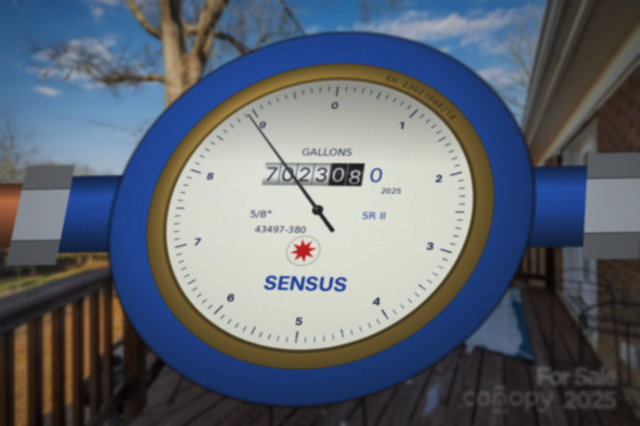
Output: 7023078.9 gal
